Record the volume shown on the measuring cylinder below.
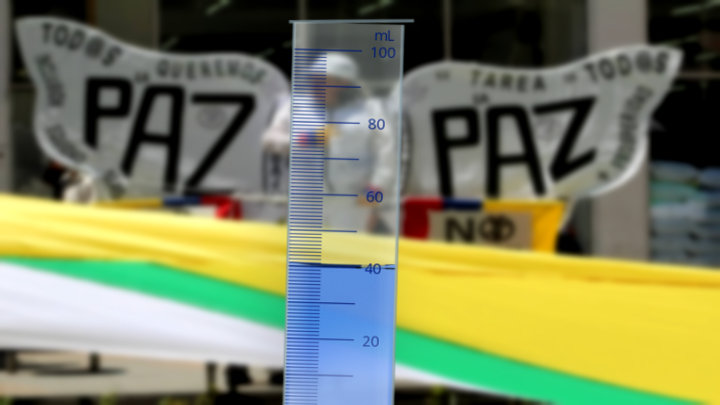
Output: 40 mL
